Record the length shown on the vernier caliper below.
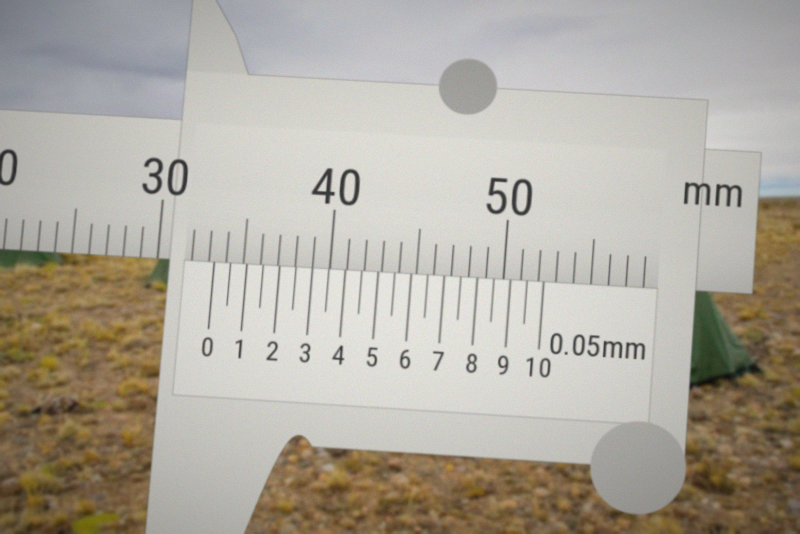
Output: 33.3 mm
